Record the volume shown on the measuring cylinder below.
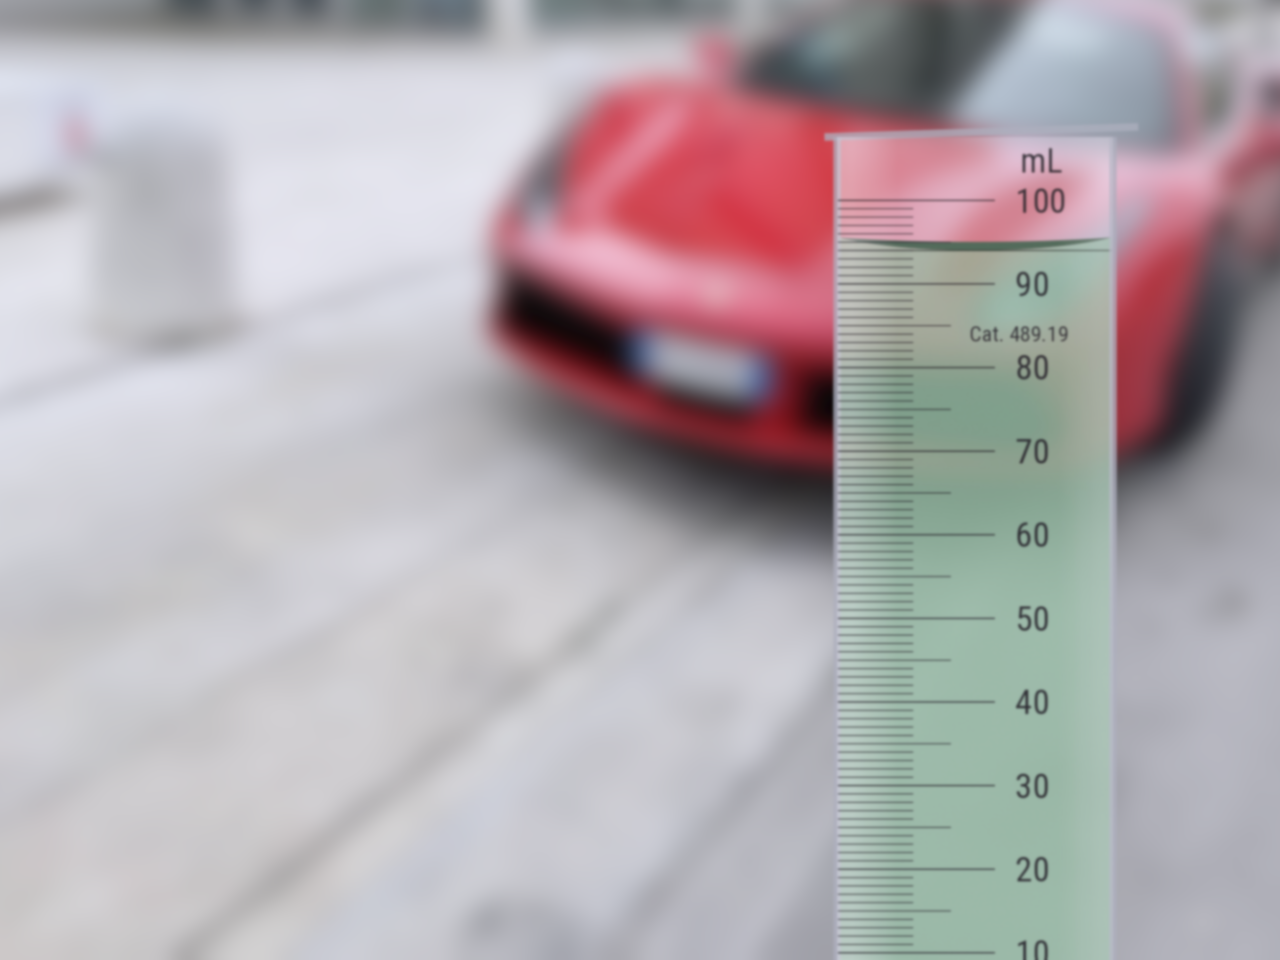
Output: 94 mL
